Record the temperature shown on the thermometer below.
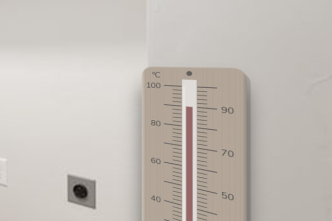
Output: 90 °C
